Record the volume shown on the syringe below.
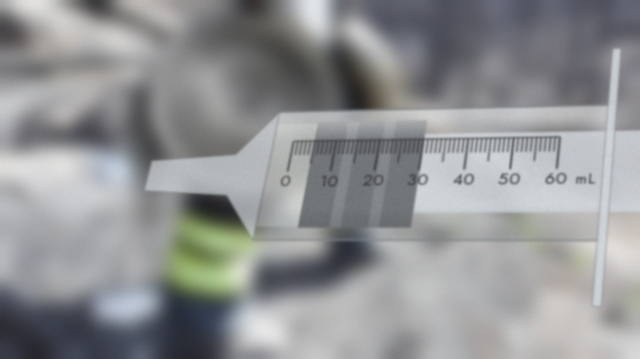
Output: 5 mL
